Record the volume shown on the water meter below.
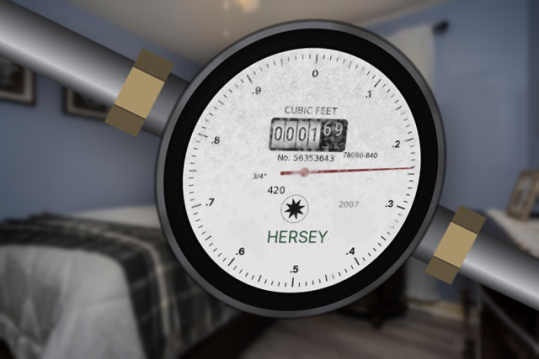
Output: 169.24 ft³
